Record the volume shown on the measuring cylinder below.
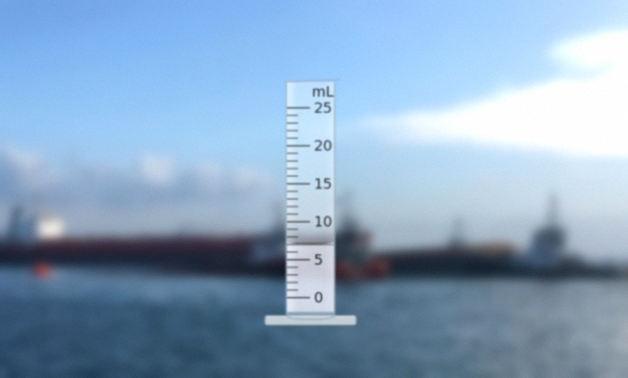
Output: 7 mL
